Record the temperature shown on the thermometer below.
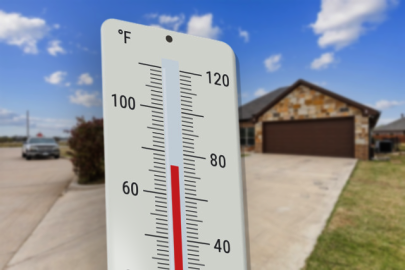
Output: 74 °F
